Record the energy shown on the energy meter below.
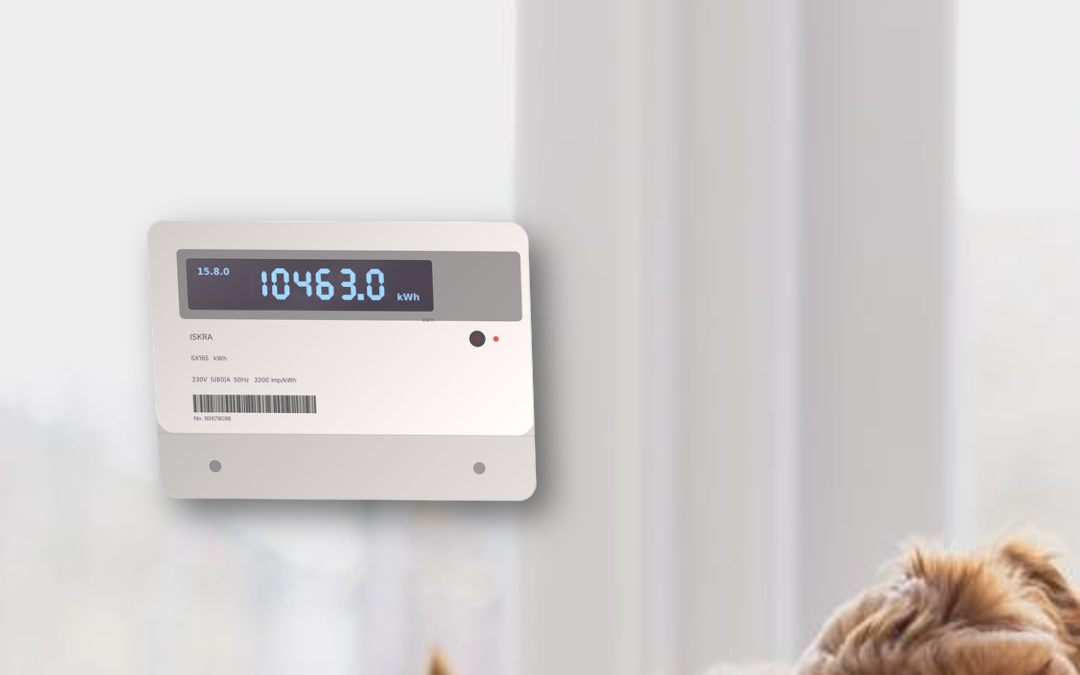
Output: 10463.0 kWh
